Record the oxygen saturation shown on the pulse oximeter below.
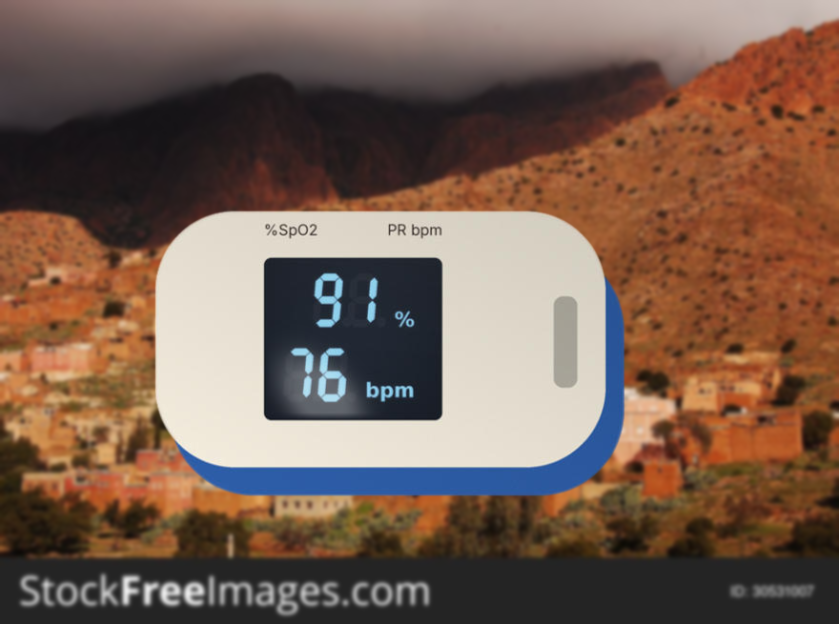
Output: 91 %
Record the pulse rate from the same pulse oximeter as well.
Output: 76 bpm
